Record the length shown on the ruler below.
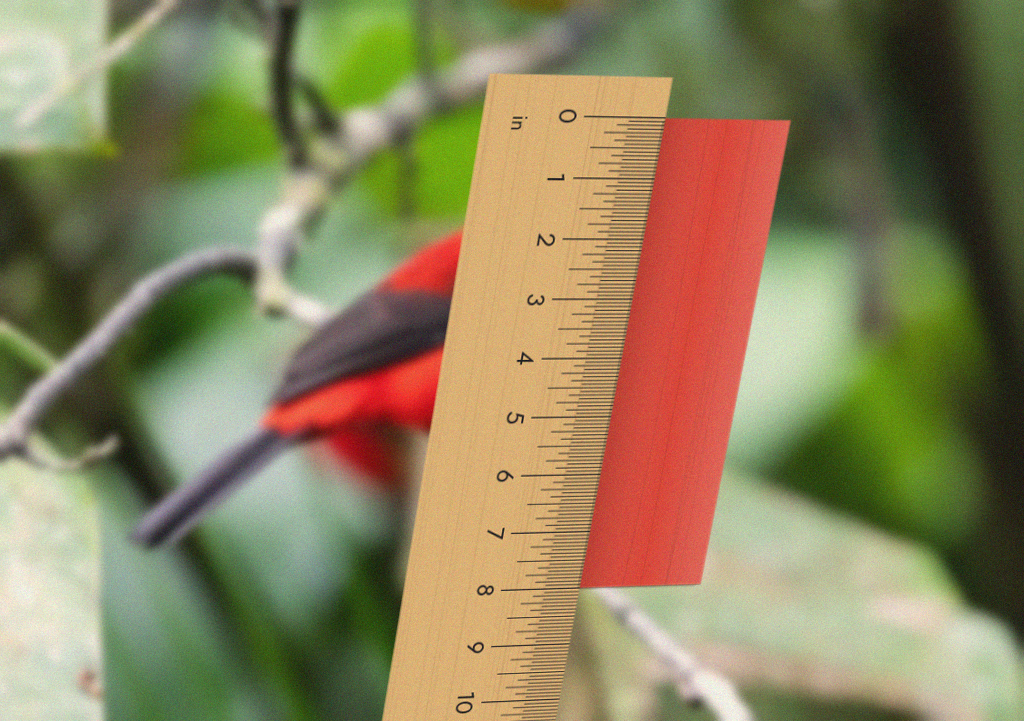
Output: 8 in
